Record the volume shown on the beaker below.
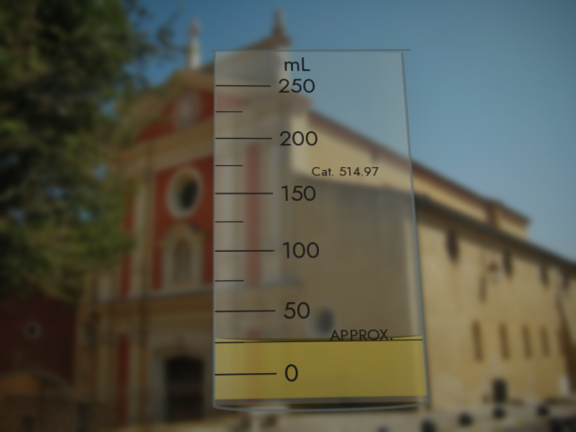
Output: 25 mL
